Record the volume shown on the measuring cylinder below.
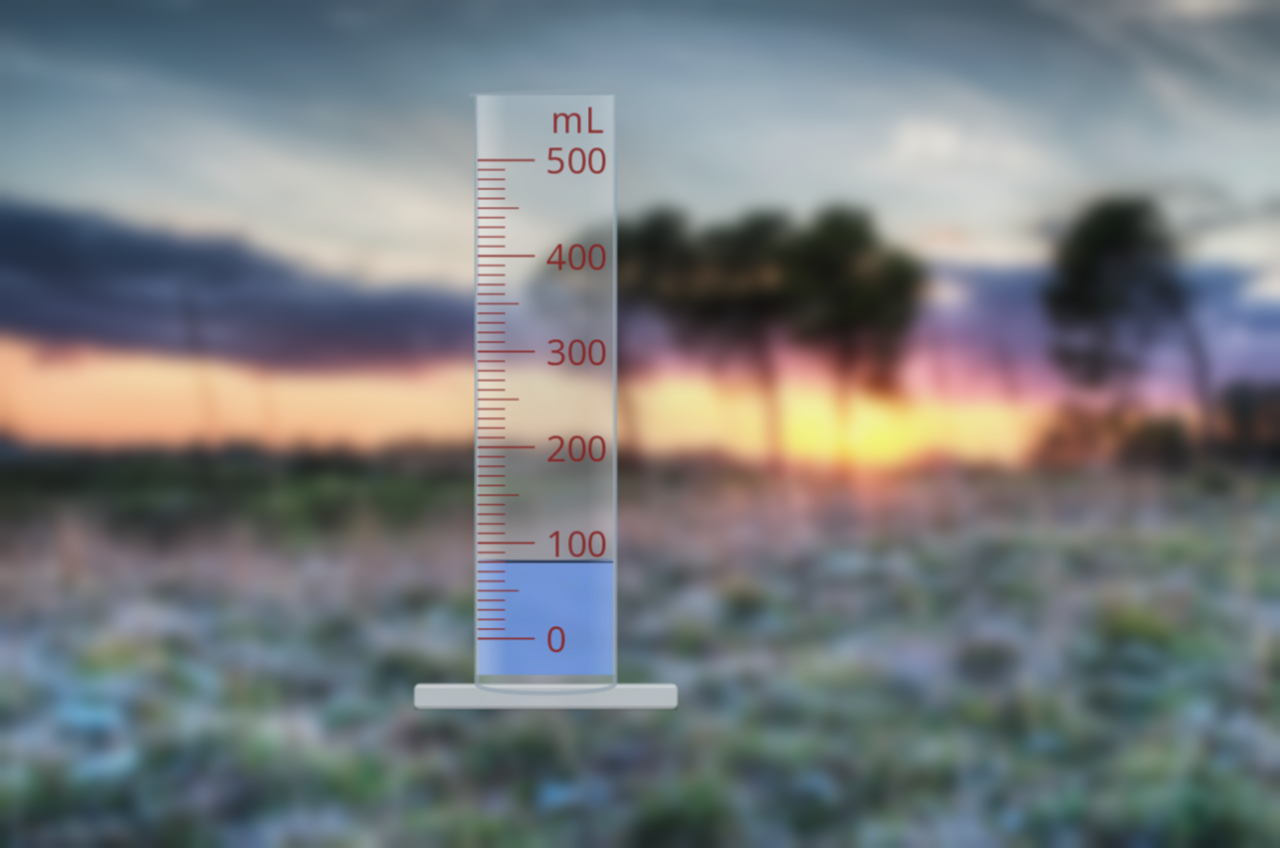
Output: 80 mL
